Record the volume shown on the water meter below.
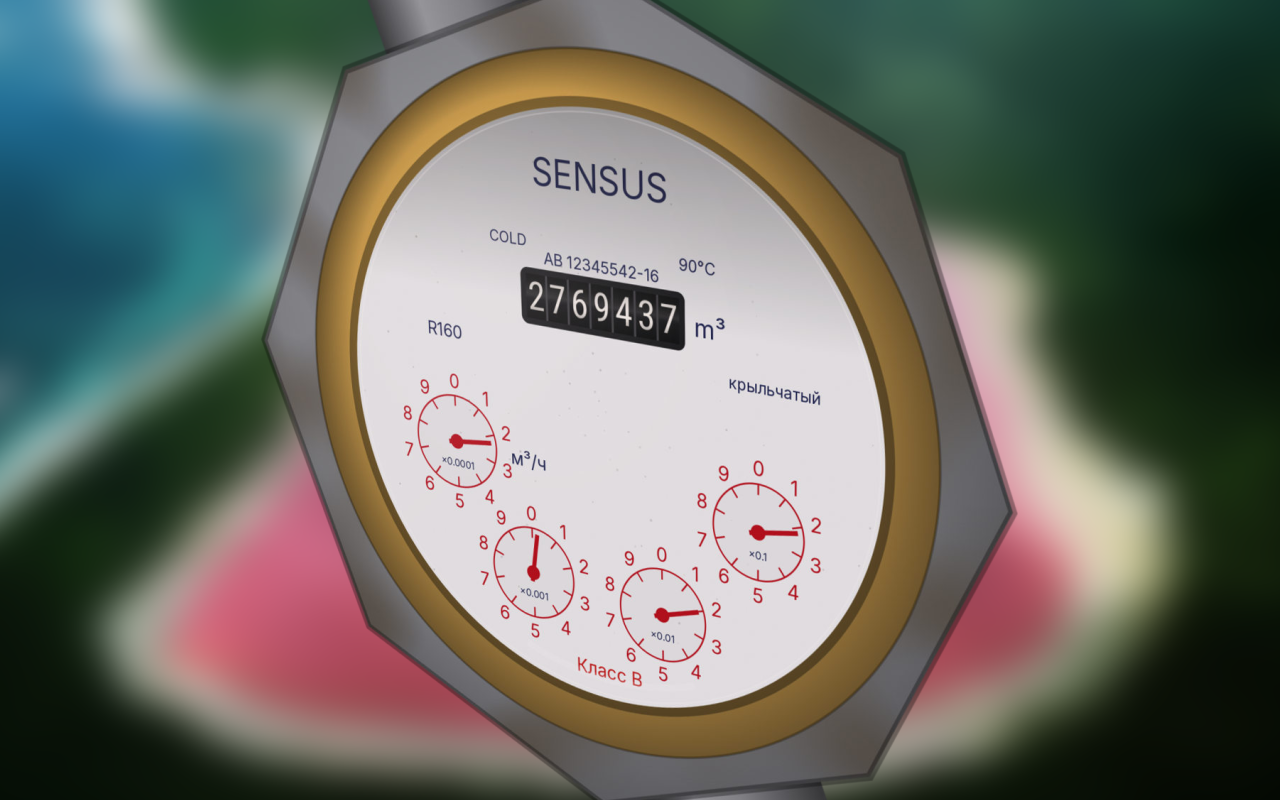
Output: 2769437.2202 m³
